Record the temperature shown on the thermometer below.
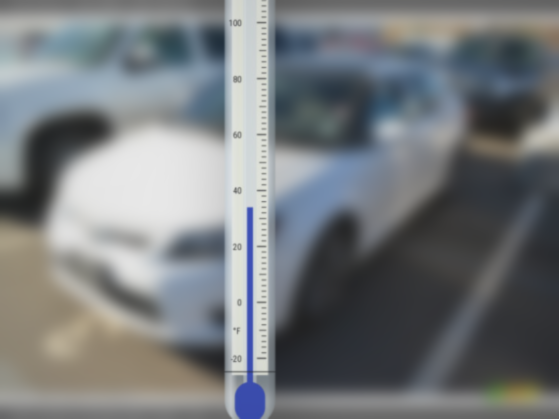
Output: 34 °F
